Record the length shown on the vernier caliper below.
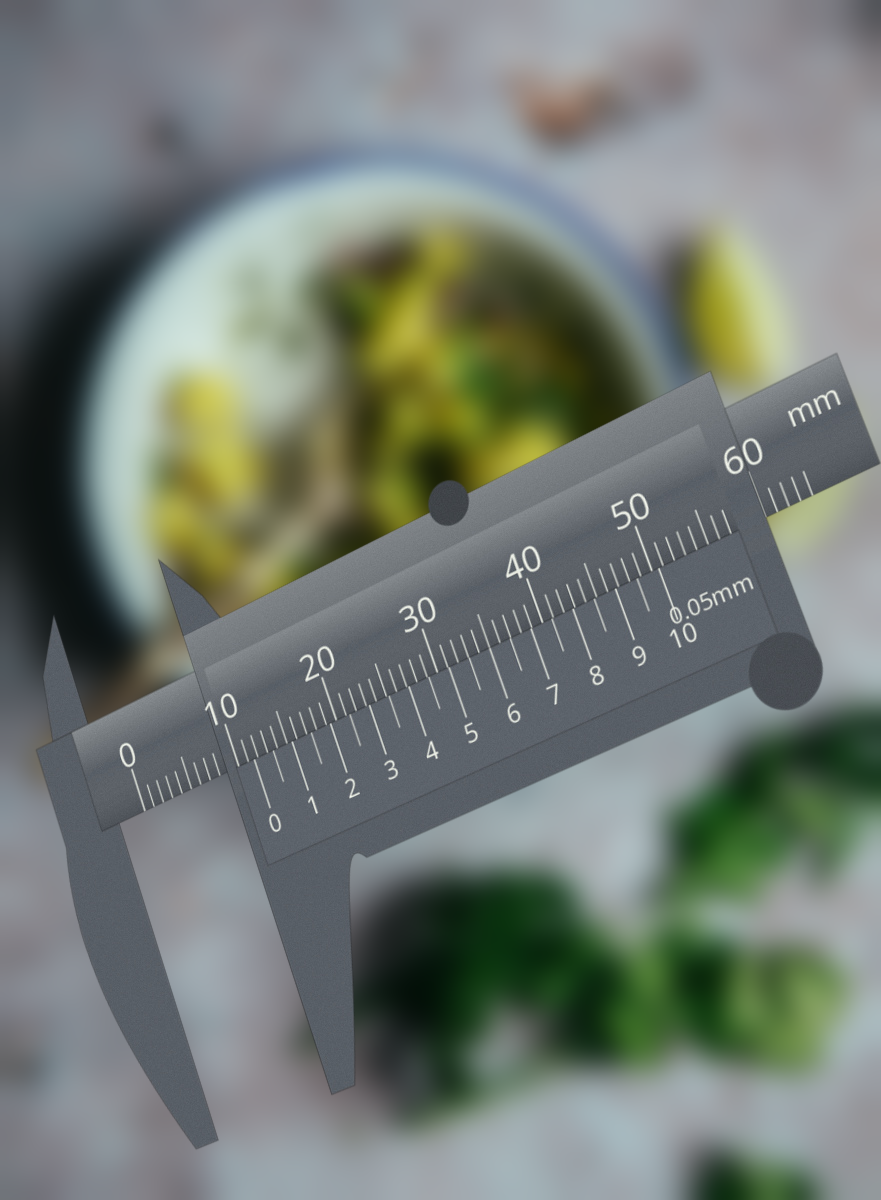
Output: 11.6 mm
